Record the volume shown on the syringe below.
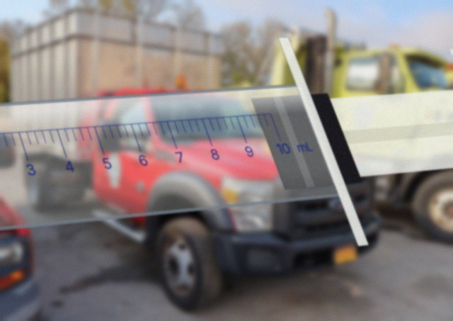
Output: 9.6 mL
